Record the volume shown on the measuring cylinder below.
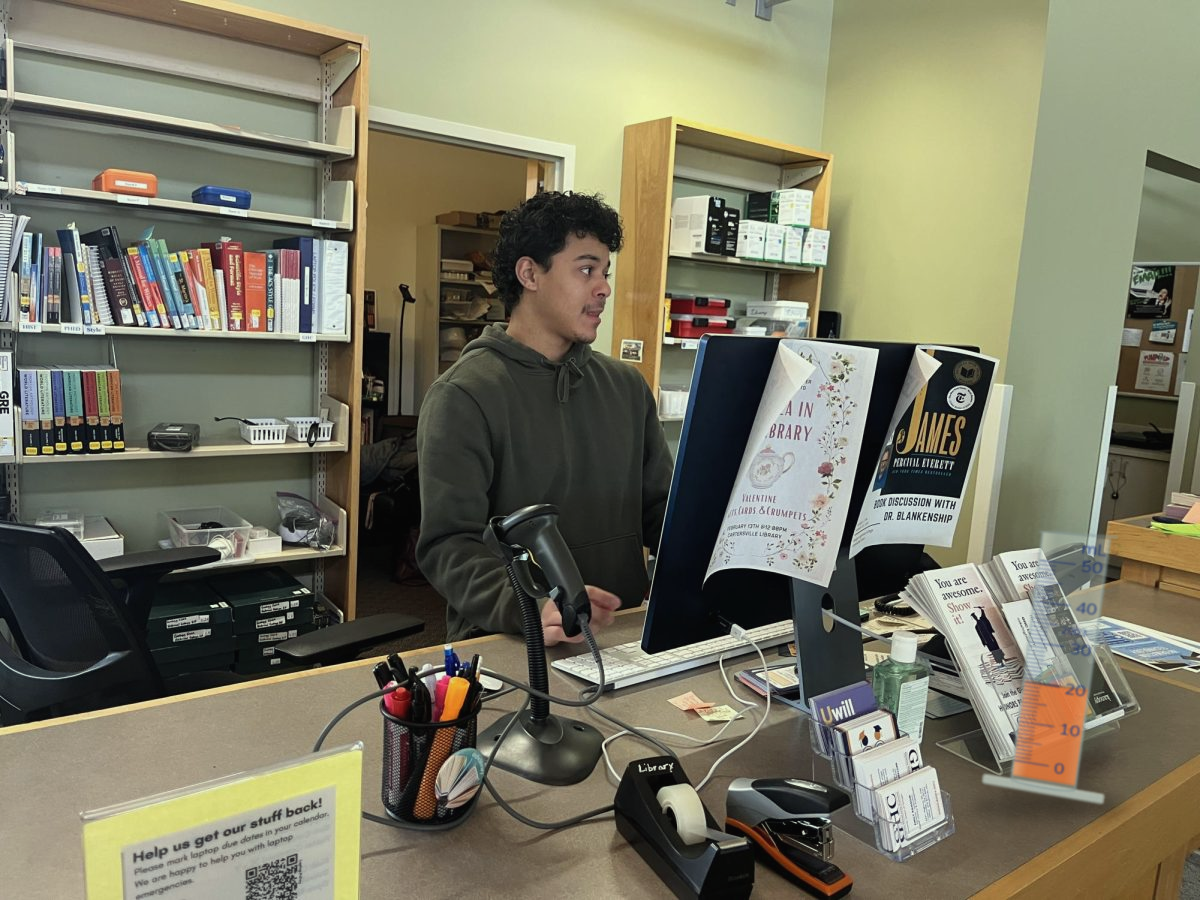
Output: 20 mL
